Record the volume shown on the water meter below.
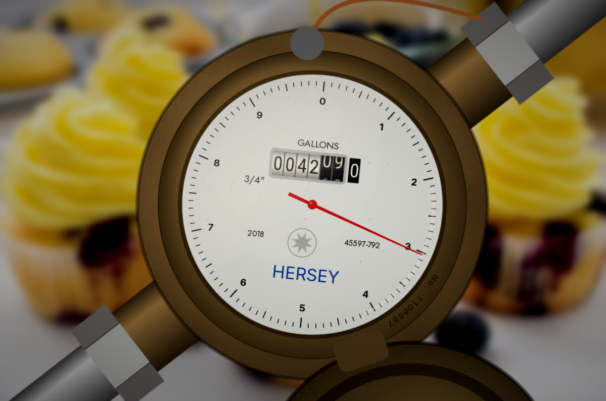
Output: 42093.0 gal
